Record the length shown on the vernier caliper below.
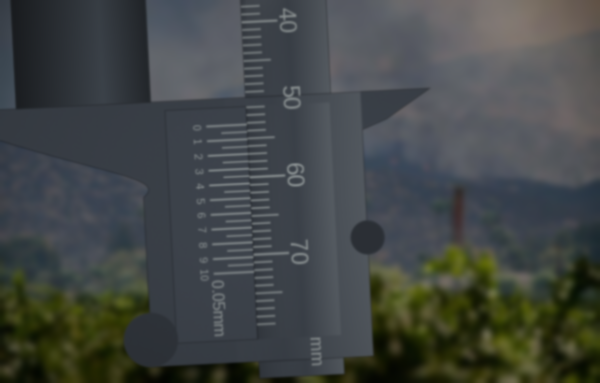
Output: 53.2 mm
